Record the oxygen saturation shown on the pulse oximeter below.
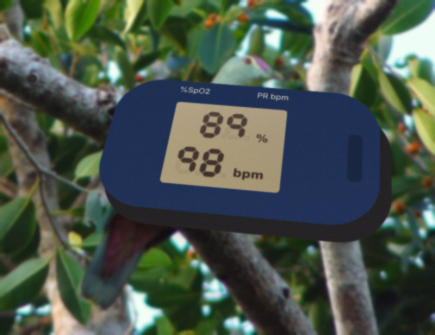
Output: 89 %
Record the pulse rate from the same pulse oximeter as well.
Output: 98 bpm
